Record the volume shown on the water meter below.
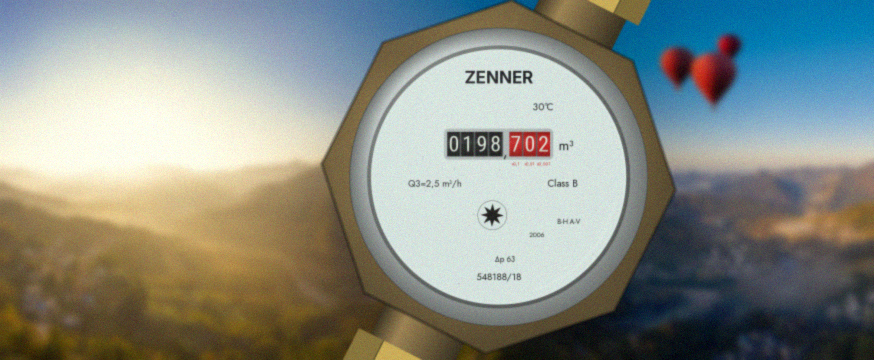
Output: 198.702 m³
